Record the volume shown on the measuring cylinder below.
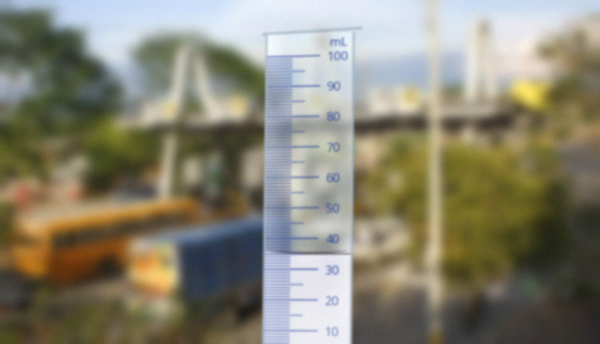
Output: 35 mL
